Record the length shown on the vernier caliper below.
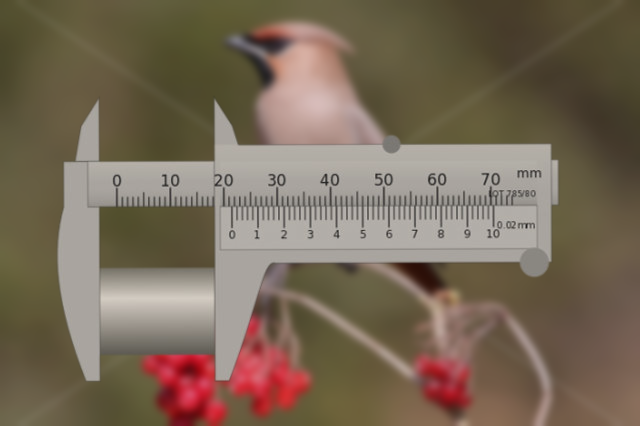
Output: 21.5 mm
